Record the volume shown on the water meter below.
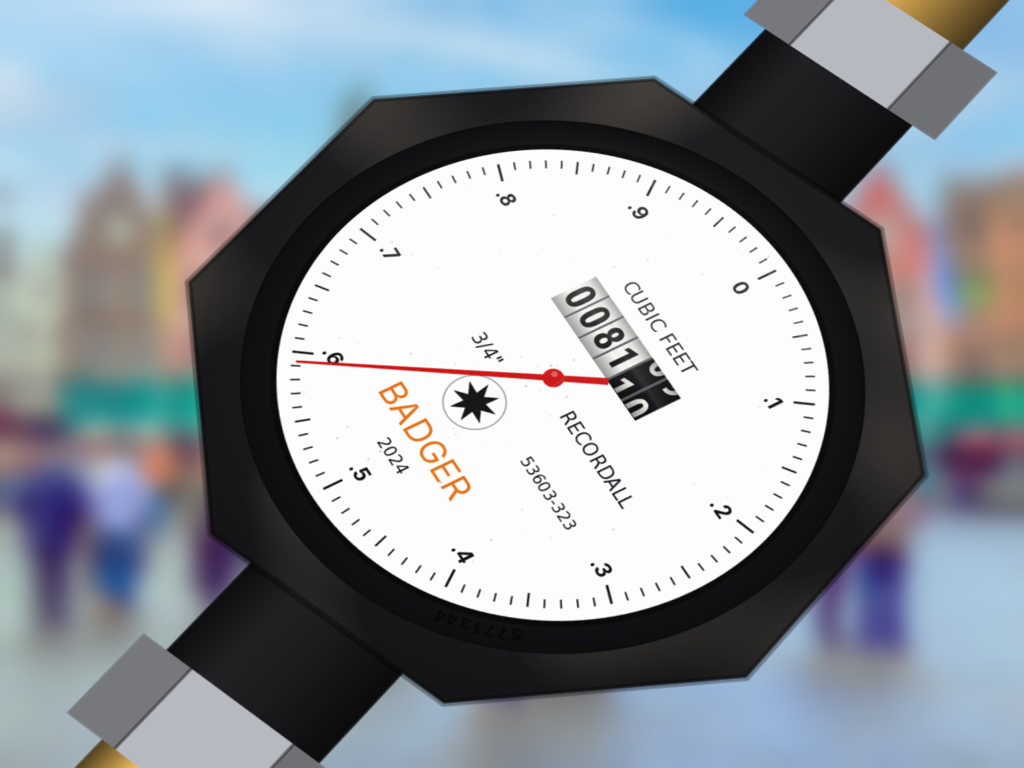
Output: 8109.59 ft³
